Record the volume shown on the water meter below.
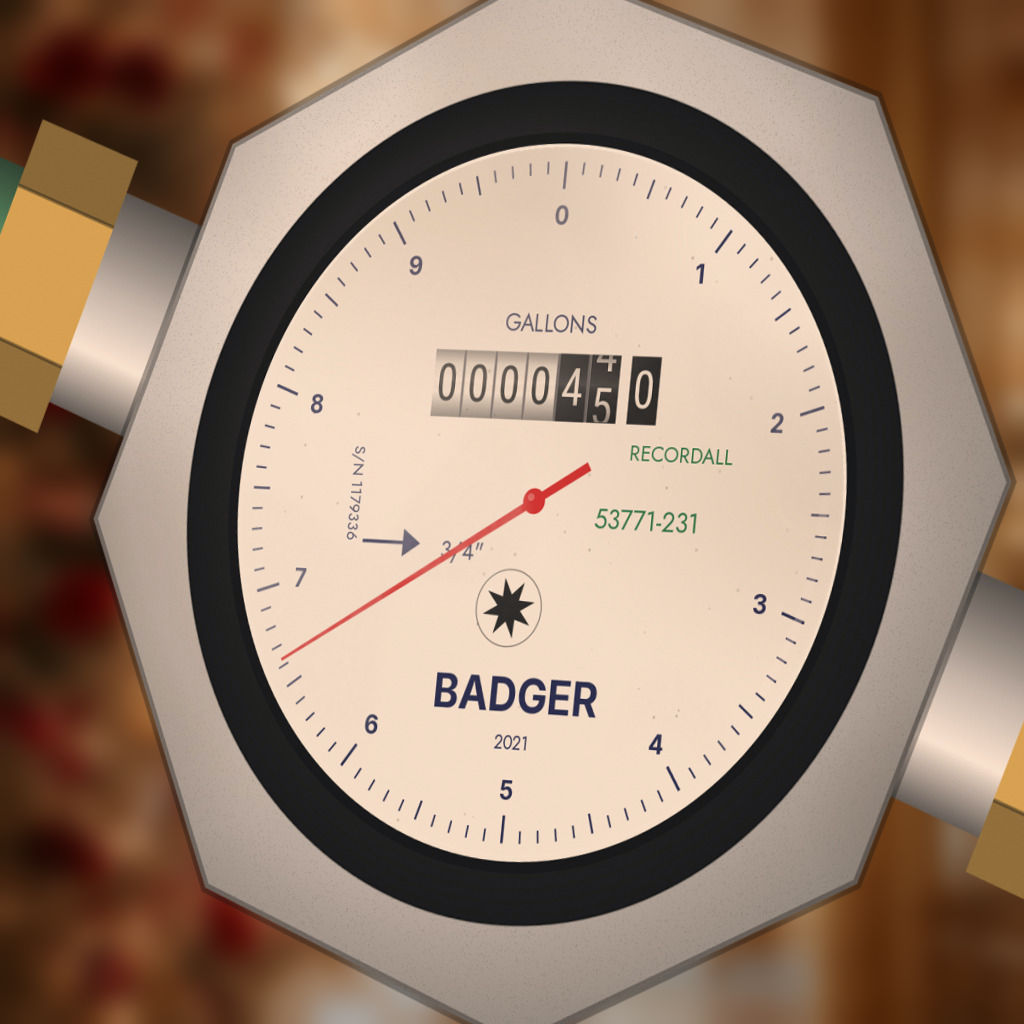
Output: 446.6 gal
